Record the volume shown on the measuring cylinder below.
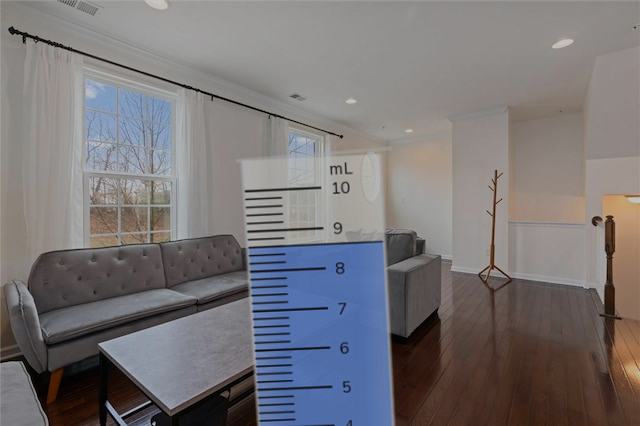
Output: 8.6 mL
